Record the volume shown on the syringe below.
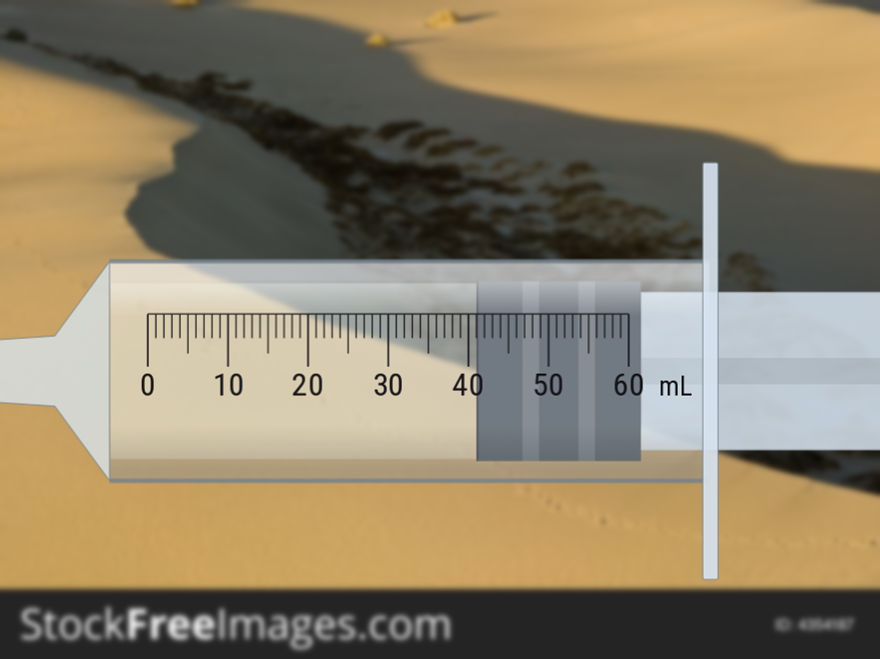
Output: 41 mL
